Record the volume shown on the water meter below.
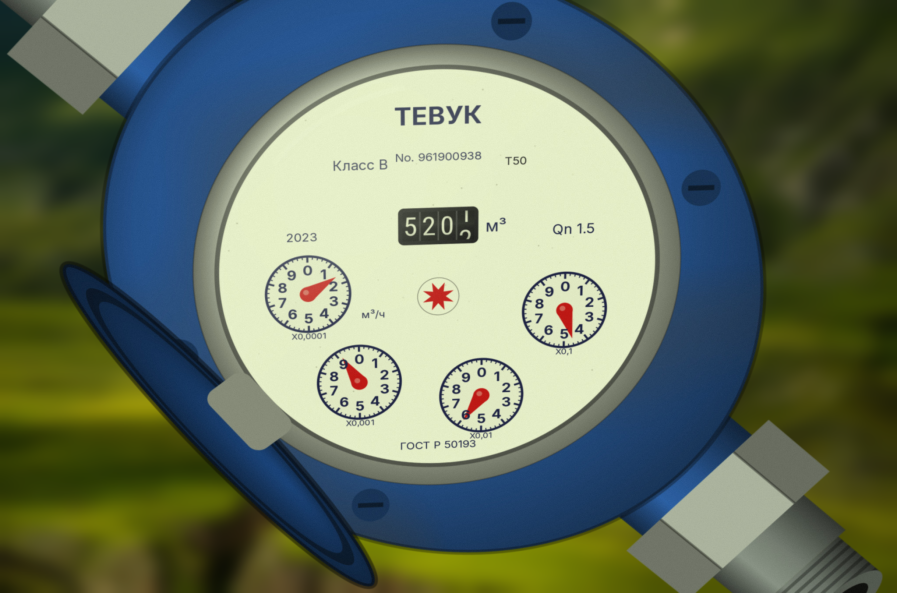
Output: 5201.4591 m³
